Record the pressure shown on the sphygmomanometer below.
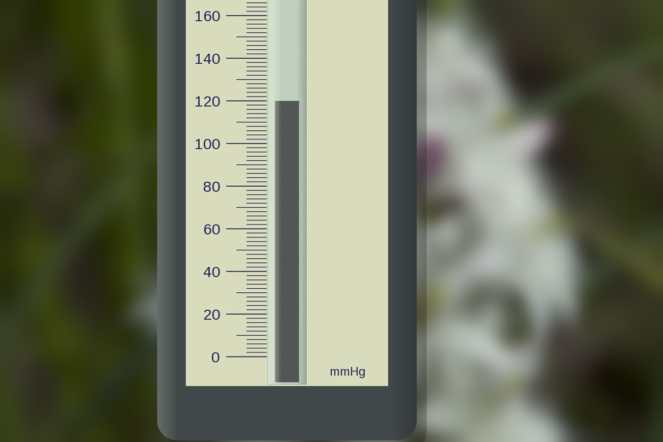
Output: 120 mmHg
